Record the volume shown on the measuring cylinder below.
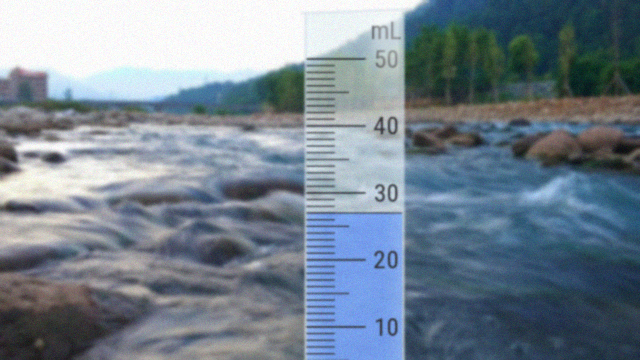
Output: 27 mL
